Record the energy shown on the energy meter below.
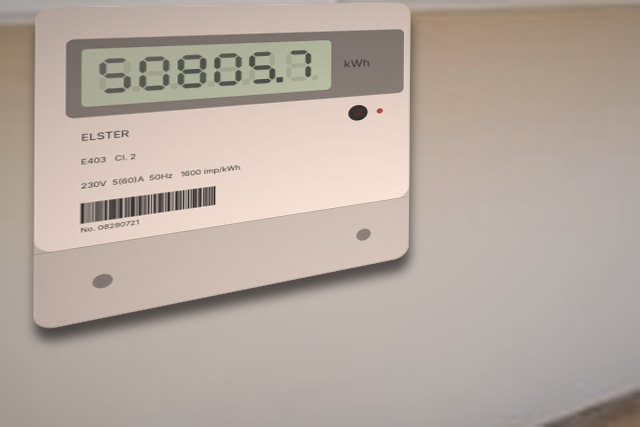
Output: 50805.7 kWh
